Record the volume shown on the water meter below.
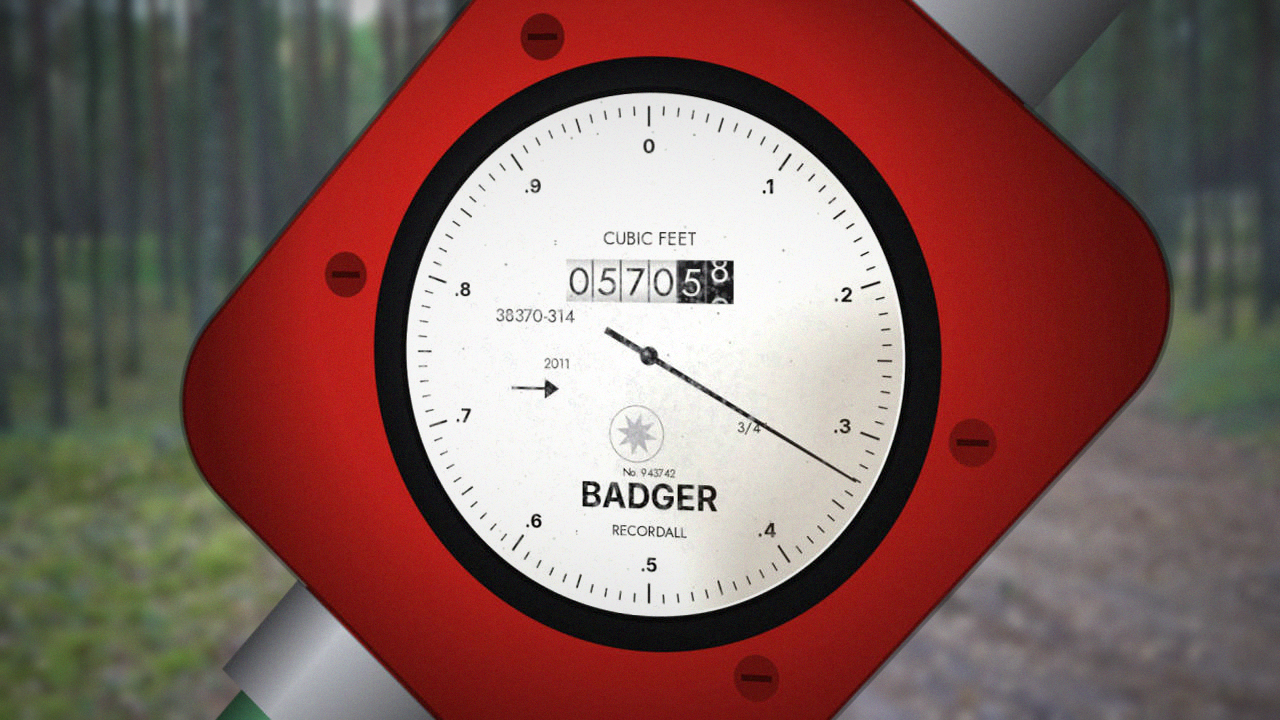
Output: 57058.33 ft³
